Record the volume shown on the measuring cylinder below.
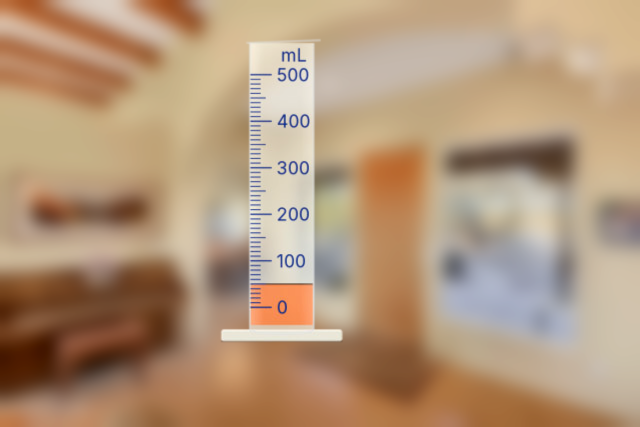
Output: 50 mL
